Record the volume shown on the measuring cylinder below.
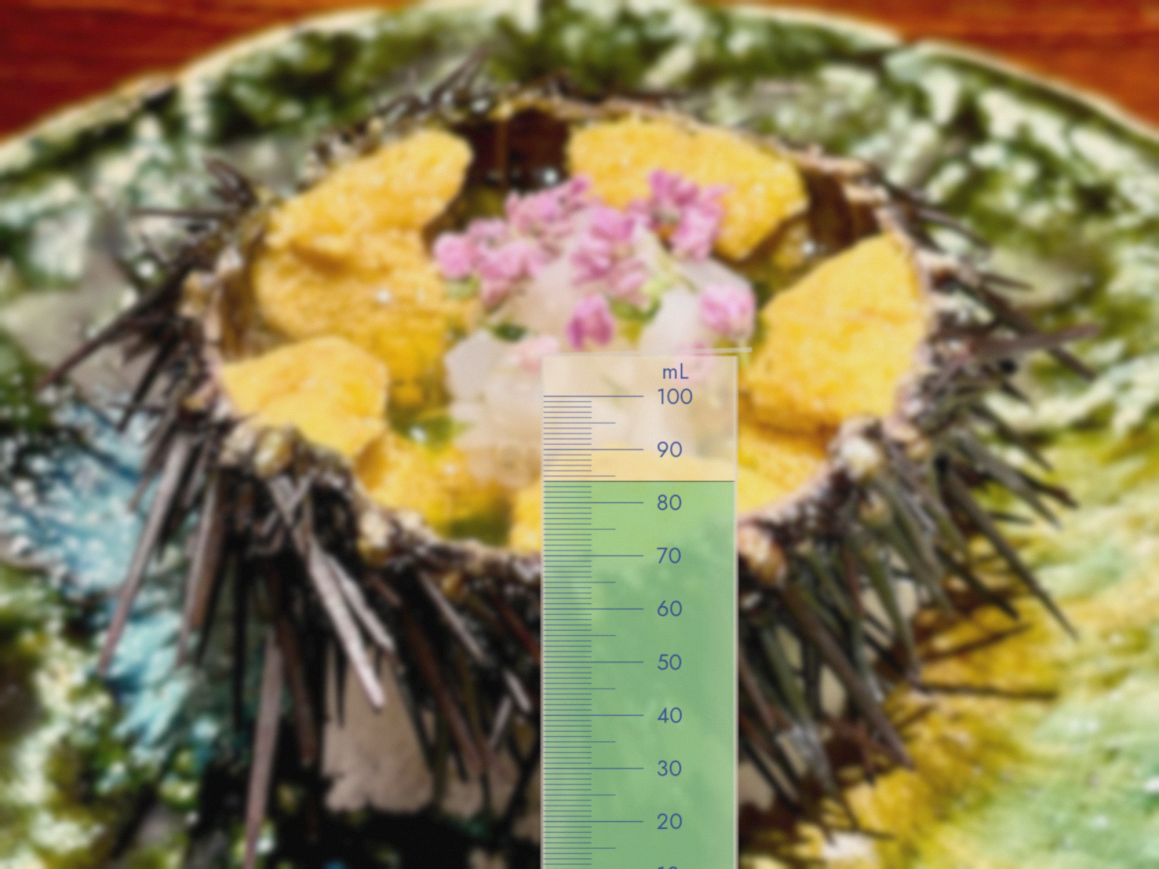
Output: 84 mL
